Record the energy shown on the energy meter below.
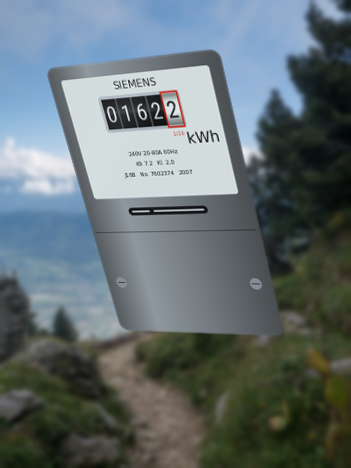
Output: 162.2 kWh
